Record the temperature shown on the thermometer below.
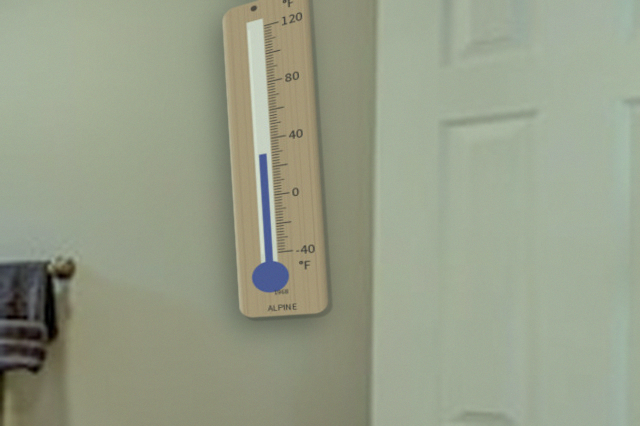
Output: 30 °F
